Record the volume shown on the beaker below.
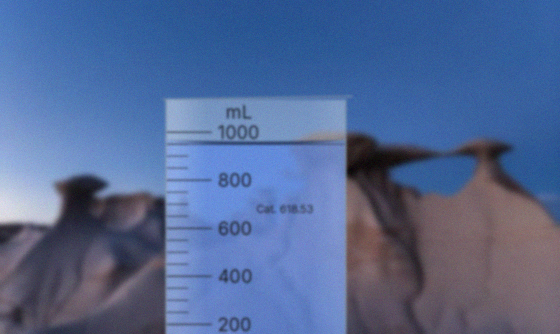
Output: 950 mL
